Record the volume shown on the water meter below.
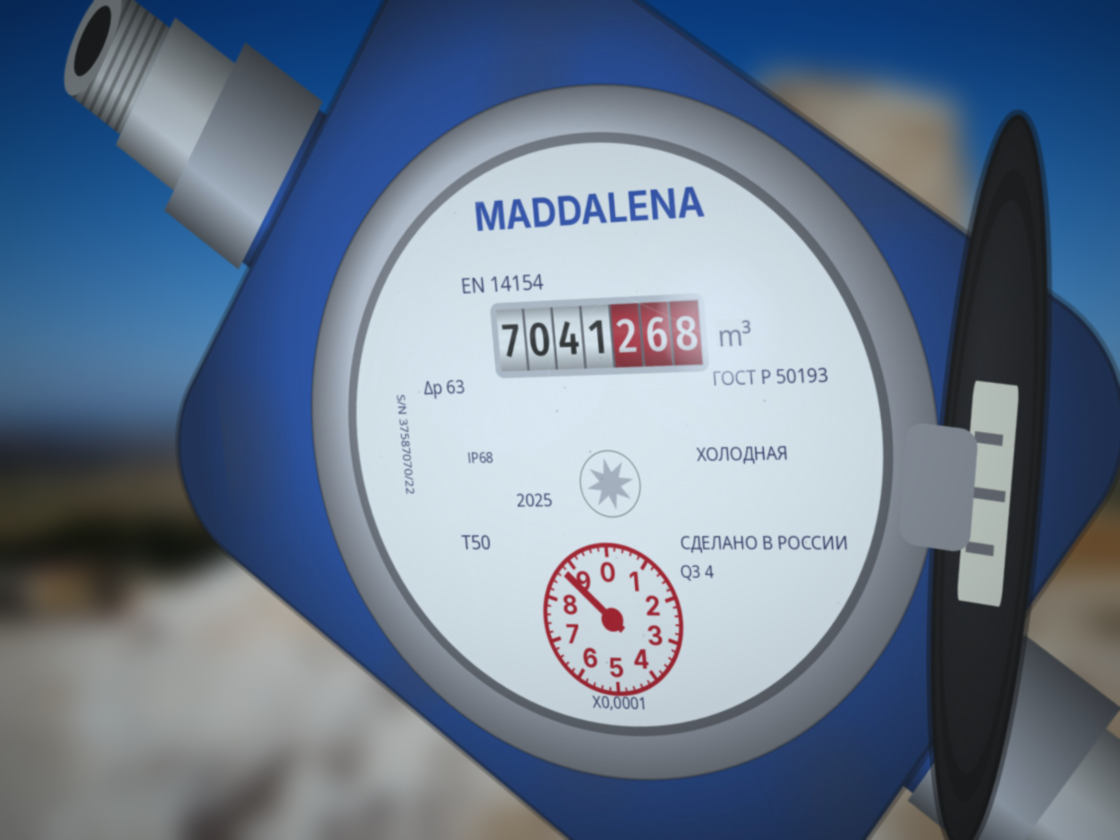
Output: 7041.2688 m³
